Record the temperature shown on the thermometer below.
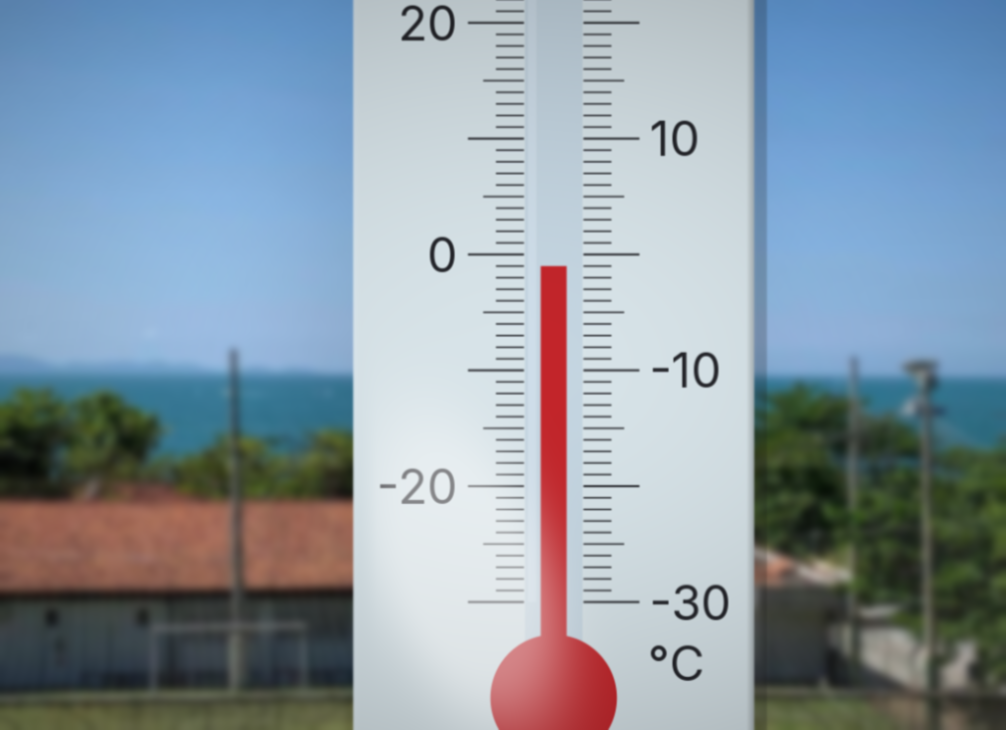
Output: -1 °C
